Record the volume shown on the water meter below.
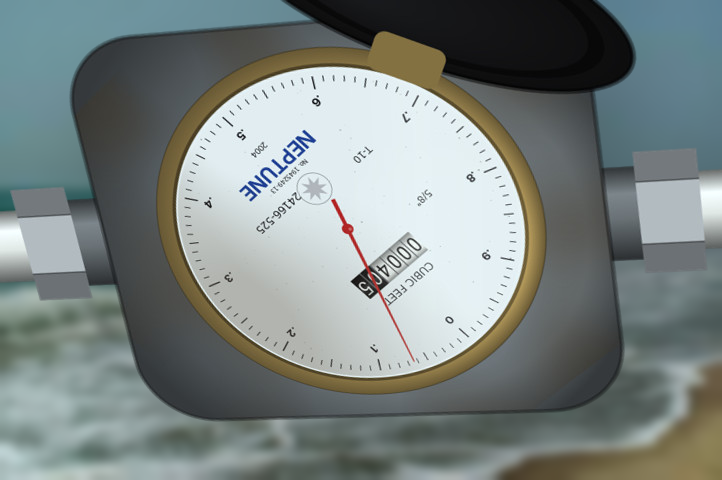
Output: 405.06 ft³
